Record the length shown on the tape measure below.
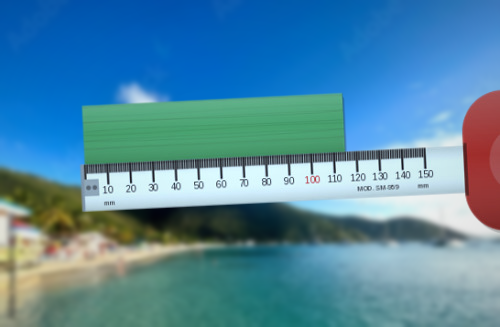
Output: 115 mm
